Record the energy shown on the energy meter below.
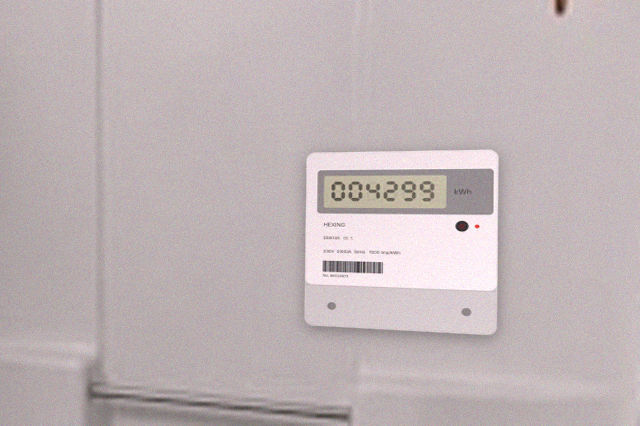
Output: 4299 kWh
